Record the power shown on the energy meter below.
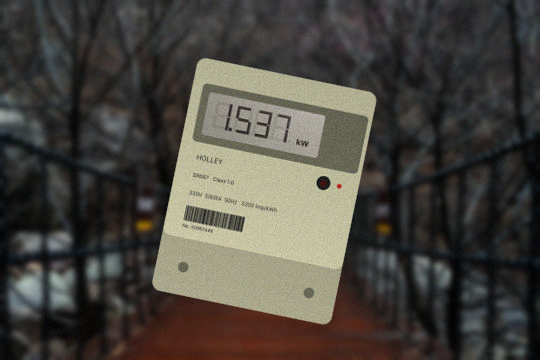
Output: 1.537 kW
